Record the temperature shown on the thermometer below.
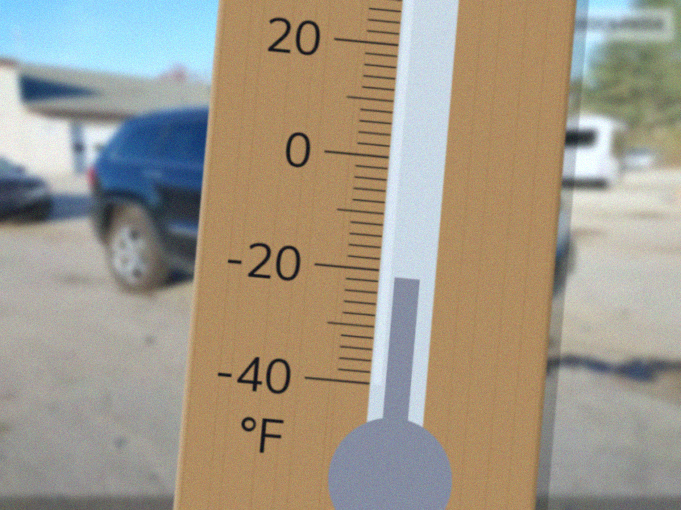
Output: -21 °F
